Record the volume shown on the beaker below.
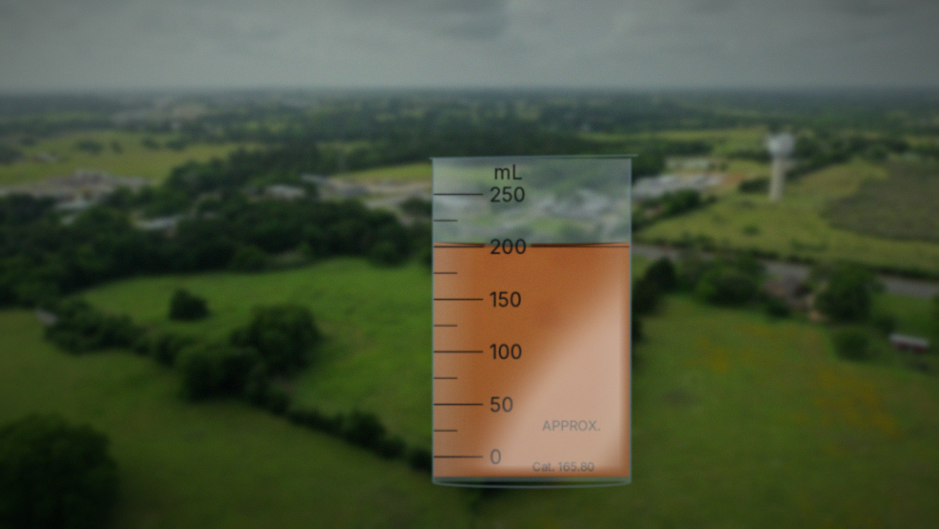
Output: 200 mL
